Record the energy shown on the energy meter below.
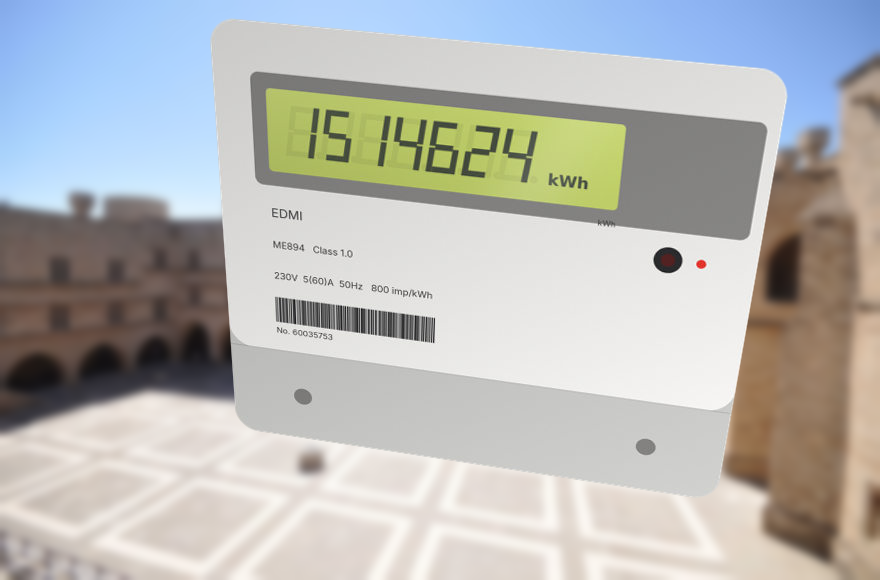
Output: 1514624 kWh
